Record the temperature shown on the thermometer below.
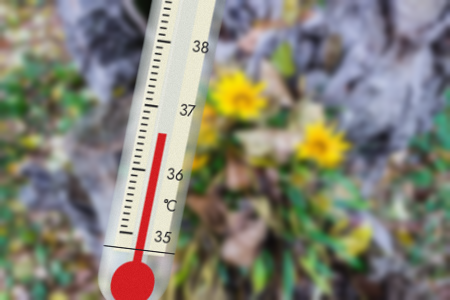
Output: 36.6 °C
